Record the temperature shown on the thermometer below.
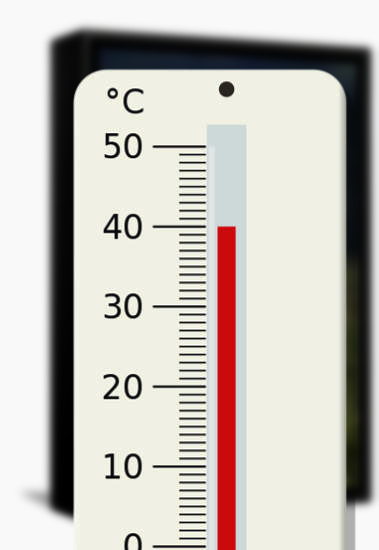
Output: 40 °C
